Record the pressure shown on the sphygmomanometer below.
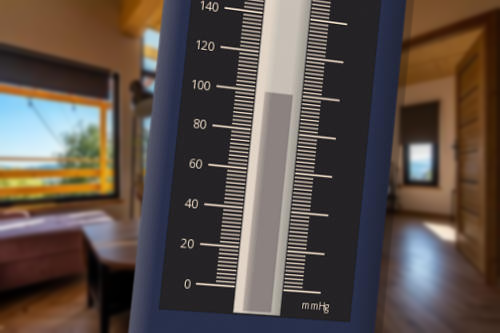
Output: 100 mmHg
